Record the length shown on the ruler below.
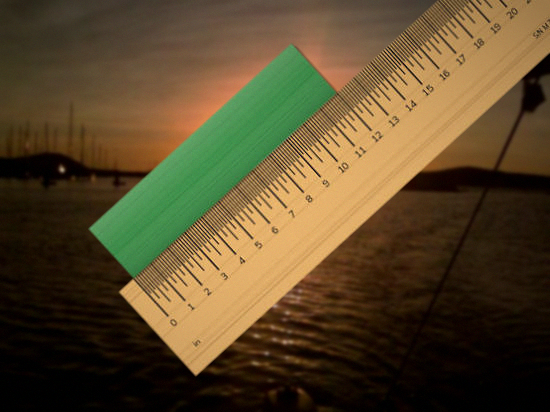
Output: 12 in
